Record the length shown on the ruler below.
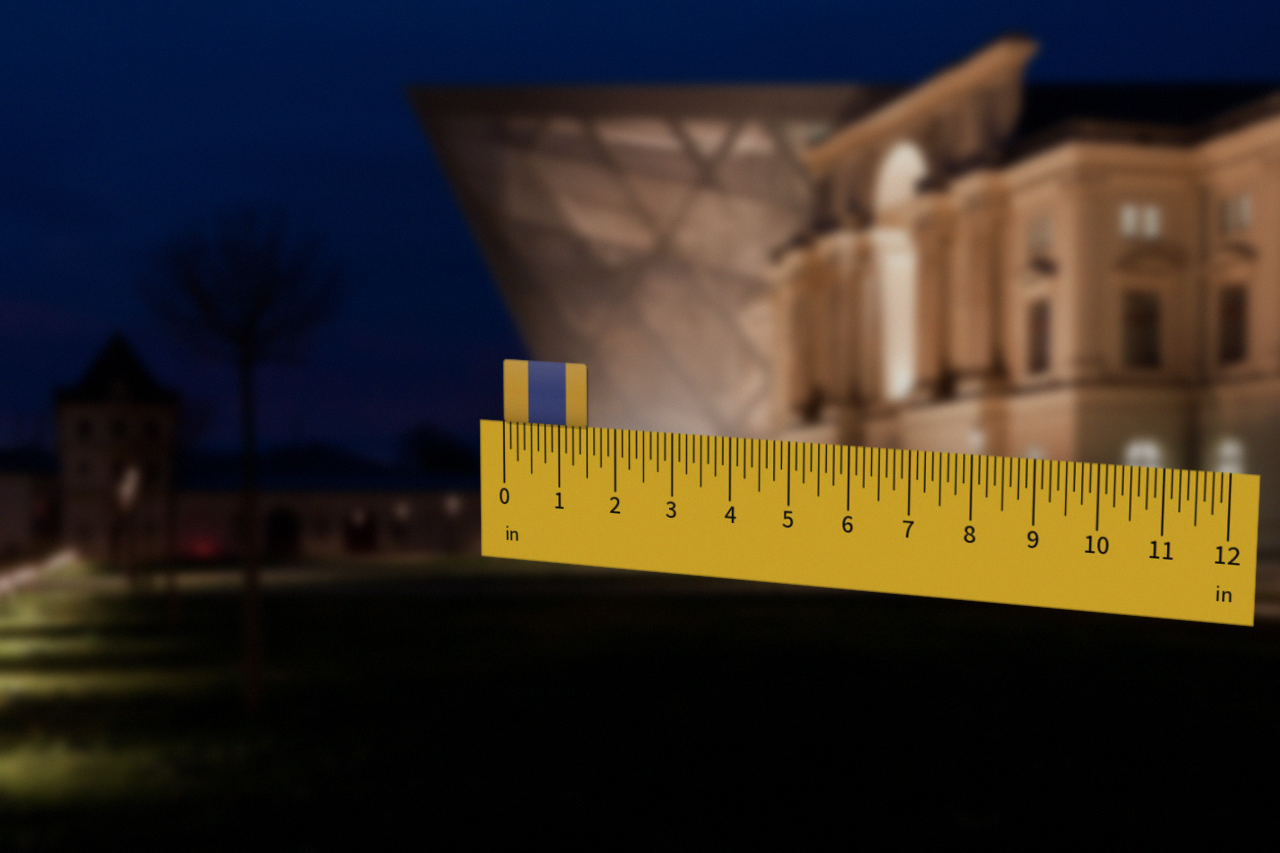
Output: 1.5 in
